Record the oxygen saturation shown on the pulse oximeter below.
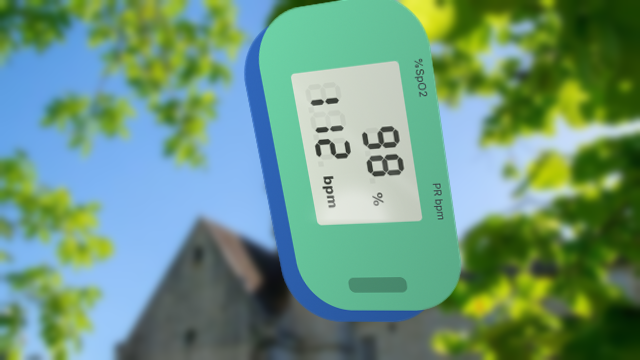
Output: 98 %
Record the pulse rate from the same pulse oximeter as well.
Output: 112 bpm
